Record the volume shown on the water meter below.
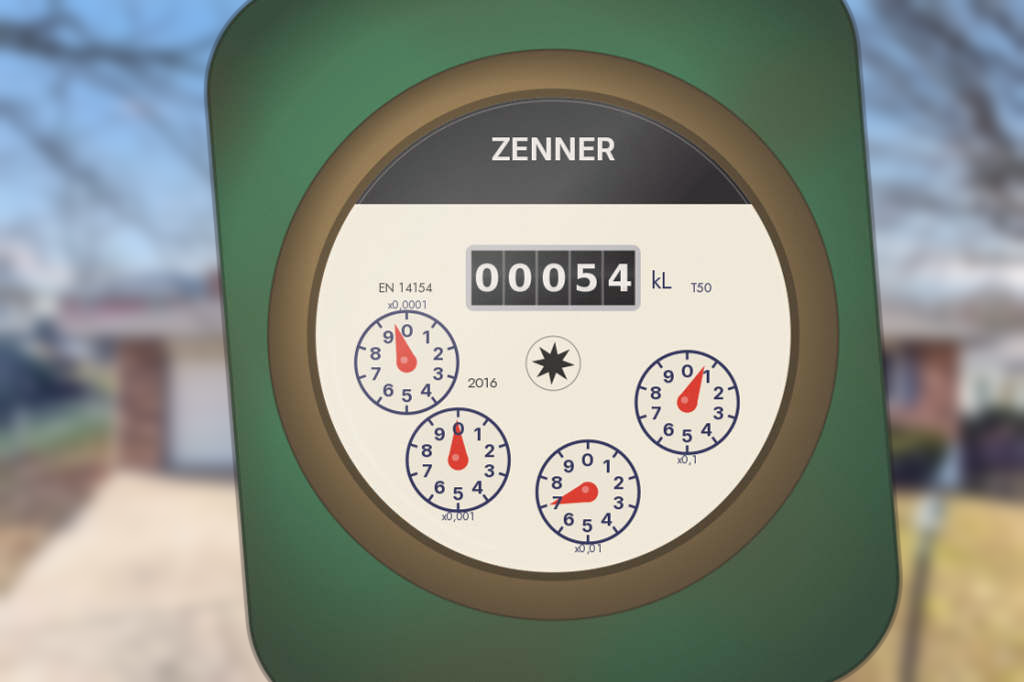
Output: 54.0699 kL
